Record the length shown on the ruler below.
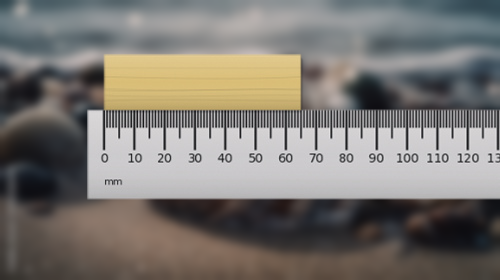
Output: 65 mm
